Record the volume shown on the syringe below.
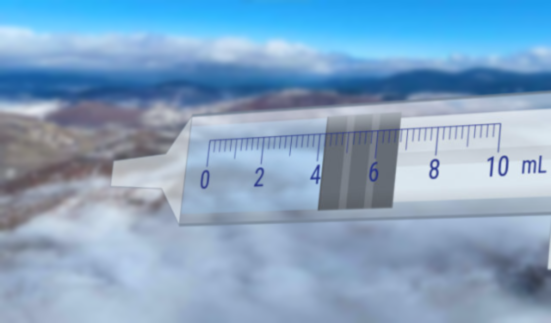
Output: 4.2 mL
